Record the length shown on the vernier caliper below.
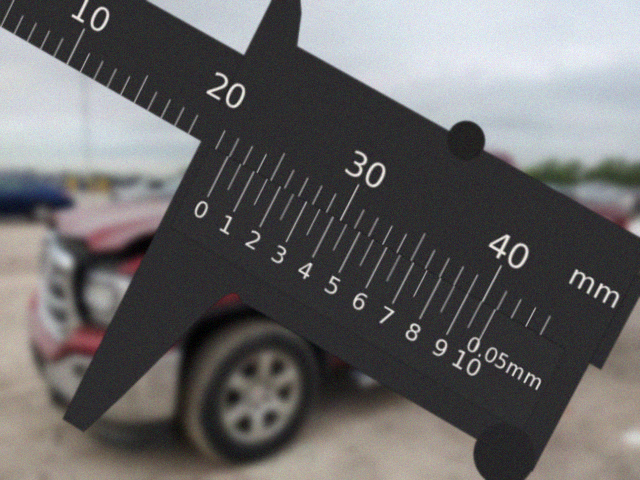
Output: 21.9 mm
